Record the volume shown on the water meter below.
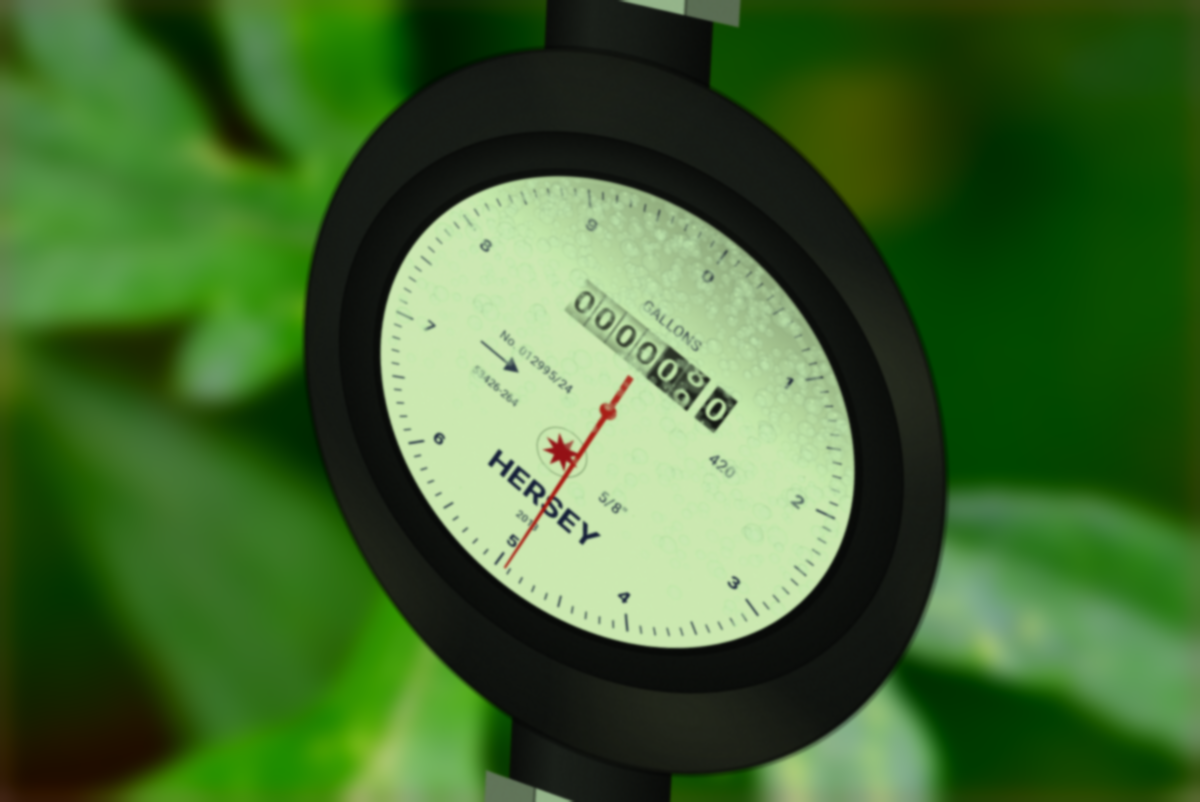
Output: 84.9 gal
